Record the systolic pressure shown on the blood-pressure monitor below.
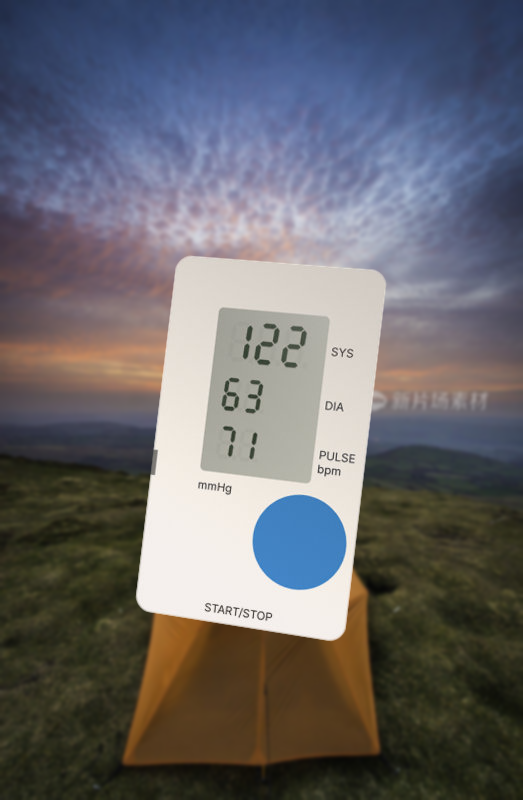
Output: 122 mmHg
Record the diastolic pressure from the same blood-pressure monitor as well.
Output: 63 mmHg
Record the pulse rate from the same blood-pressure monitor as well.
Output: 71 bpm
